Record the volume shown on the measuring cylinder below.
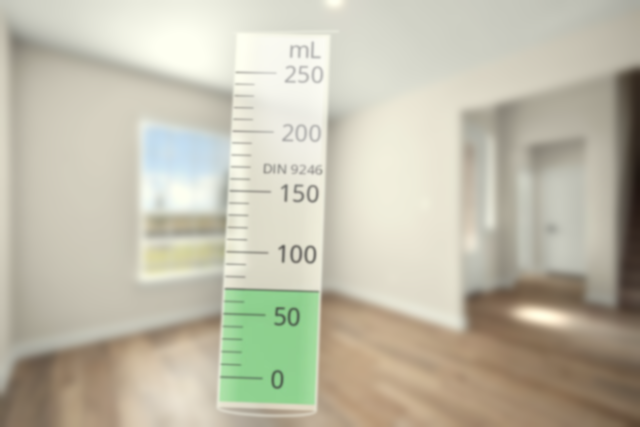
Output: 70 mL
